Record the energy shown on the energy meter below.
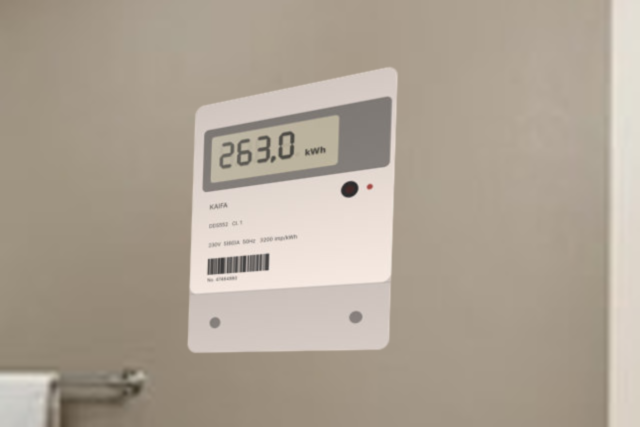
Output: 263.0 kWh
